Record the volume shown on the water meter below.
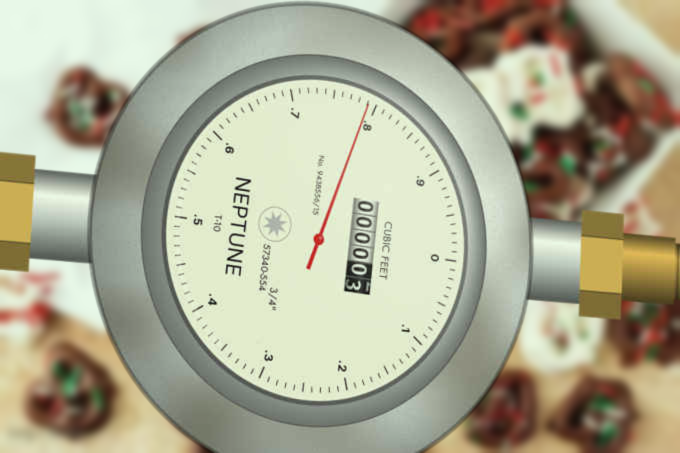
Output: 2.79 ft³
